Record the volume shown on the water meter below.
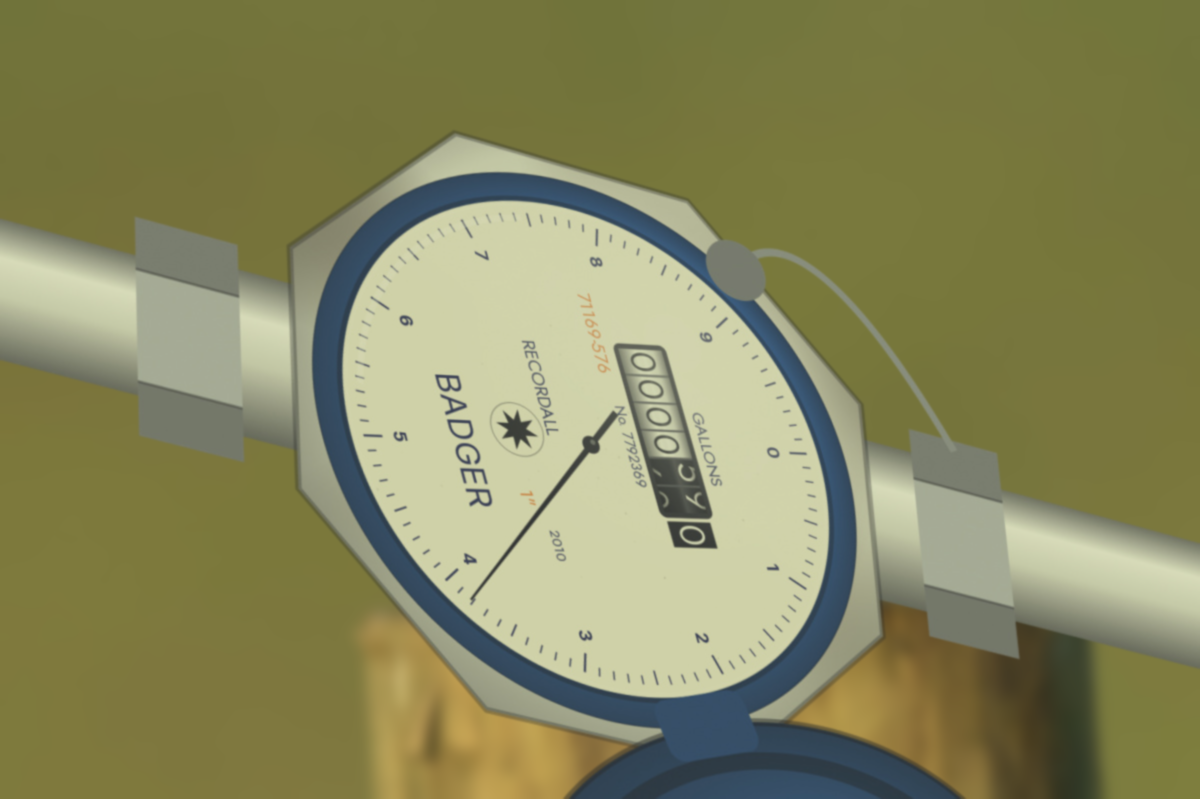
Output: 593.8 gal
